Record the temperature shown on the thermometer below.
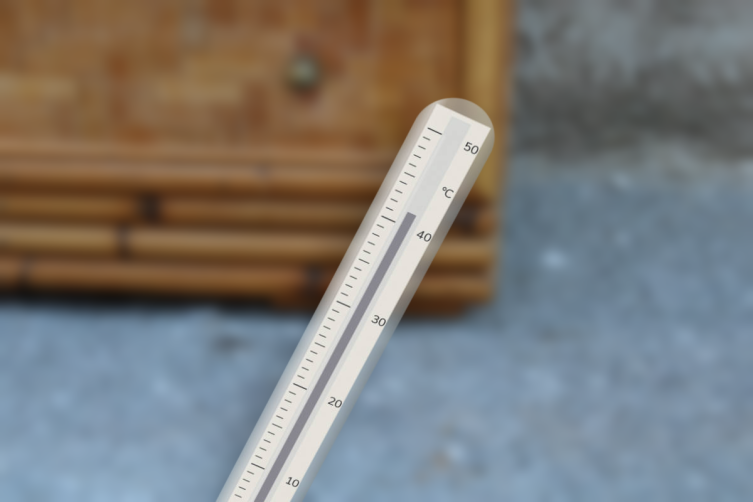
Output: 41.5 °C
